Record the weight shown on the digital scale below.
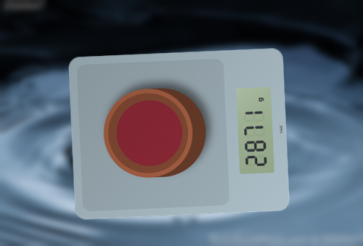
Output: 2871 g
